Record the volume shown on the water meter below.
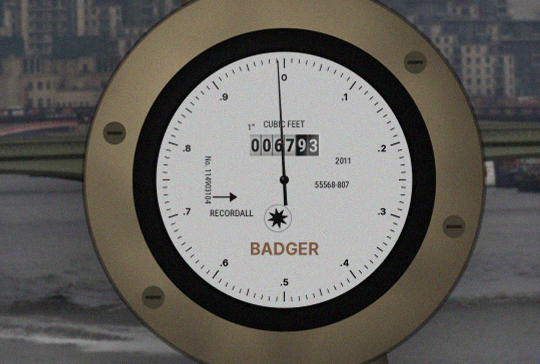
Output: 6792.99 ft³
